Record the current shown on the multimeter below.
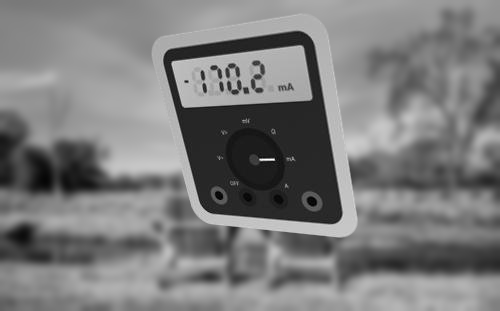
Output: -170.2 mA
